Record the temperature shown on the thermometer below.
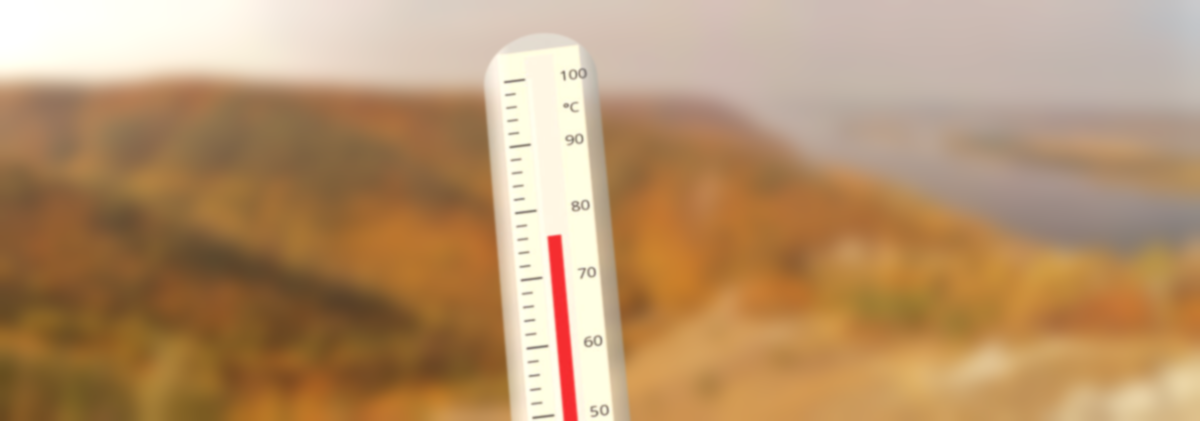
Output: 76 °C
